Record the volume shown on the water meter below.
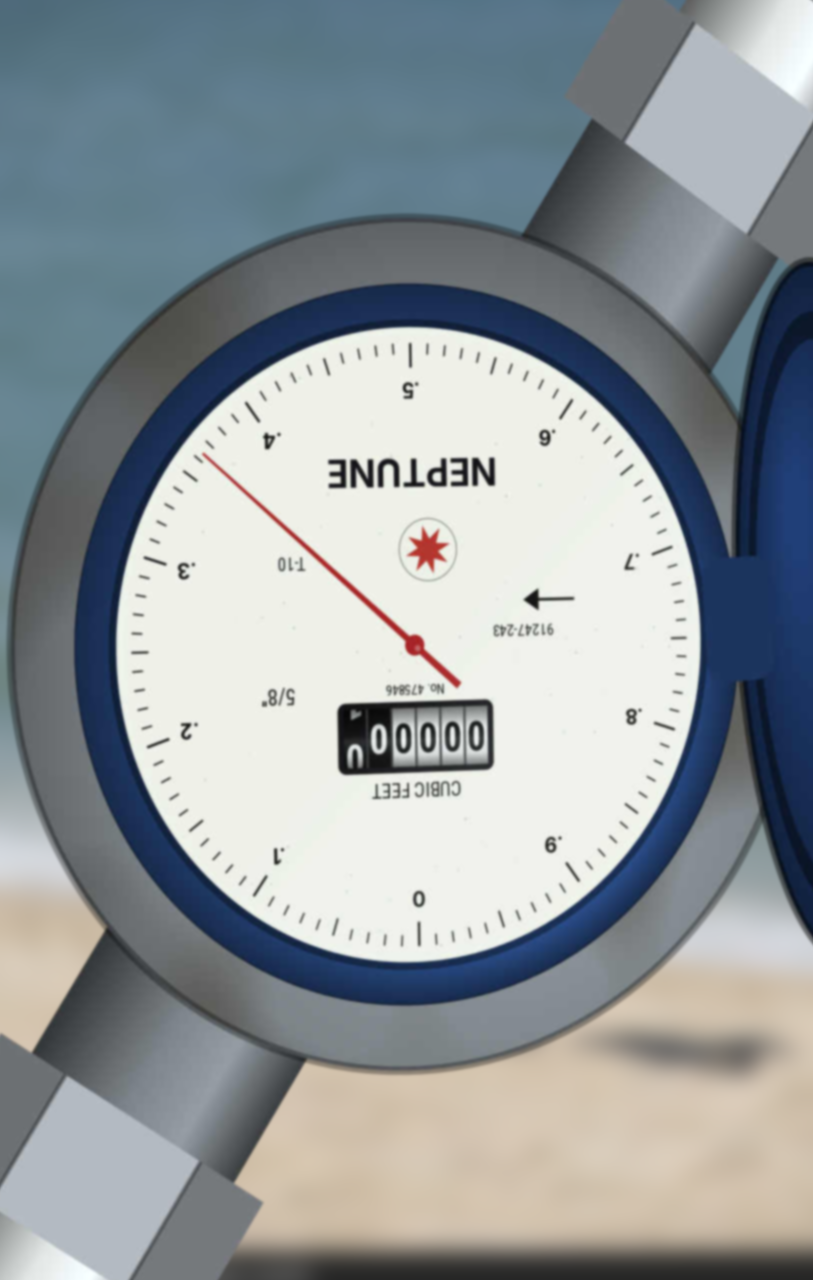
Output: 0.36 ft³
